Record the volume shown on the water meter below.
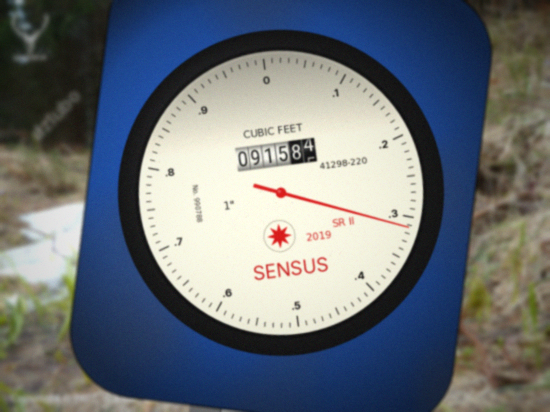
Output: 91584.31 ft³
